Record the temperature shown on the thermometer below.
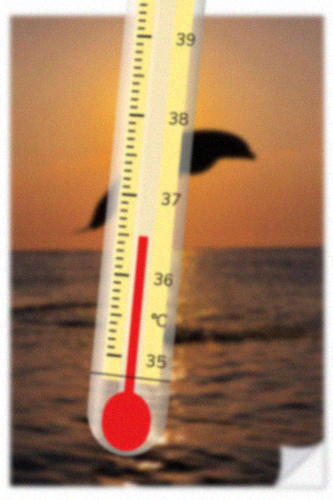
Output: 36.5 °C
